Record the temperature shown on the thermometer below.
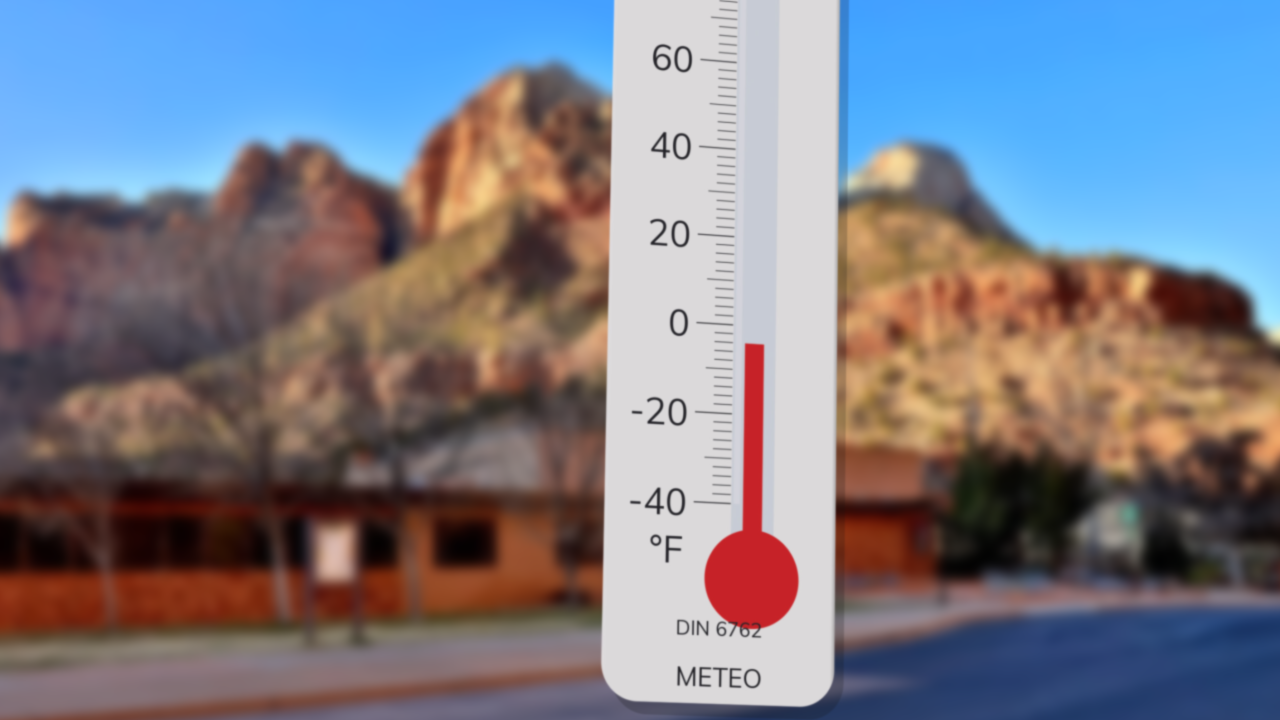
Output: -4 °F
